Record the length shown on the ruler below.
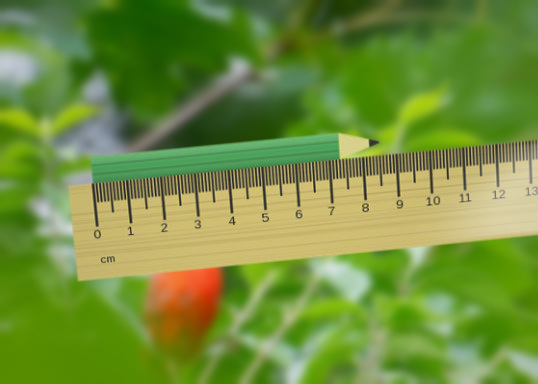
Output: 8.5 cm
